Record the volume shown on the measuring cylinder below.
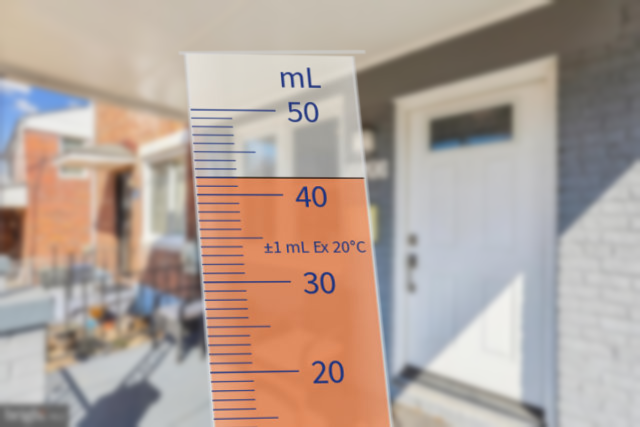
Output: 42 mL
